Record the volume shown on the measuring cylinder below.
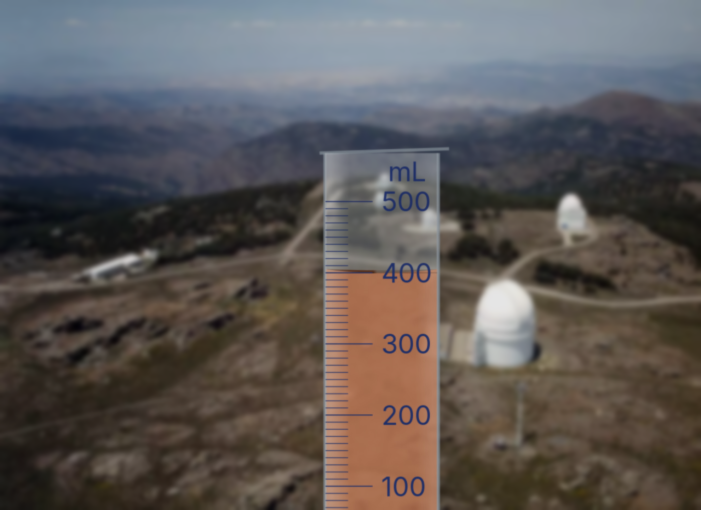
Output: 400 mL
